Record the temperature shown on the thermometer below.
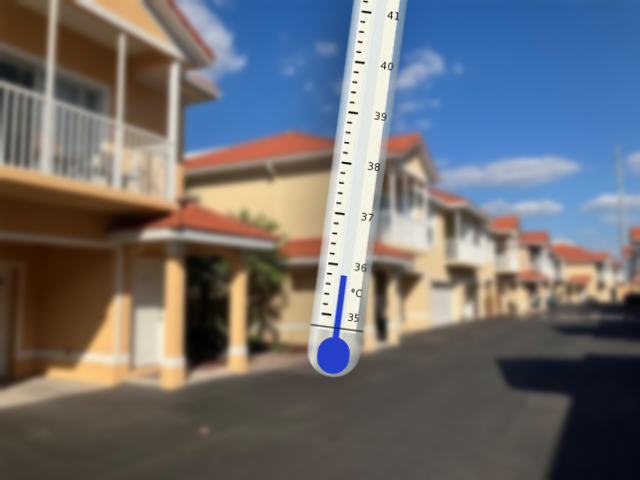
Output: 35.8 °C
